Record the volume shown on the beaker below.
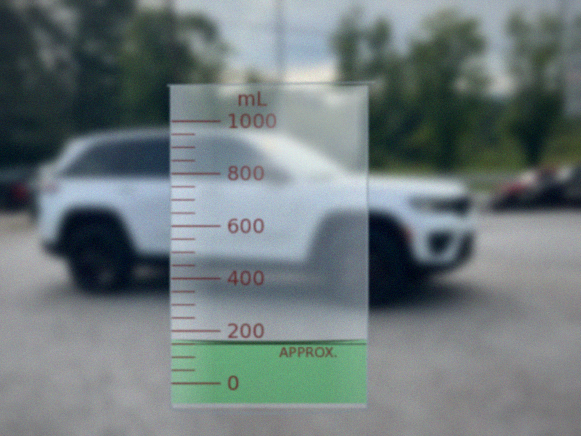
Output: 150 mL
